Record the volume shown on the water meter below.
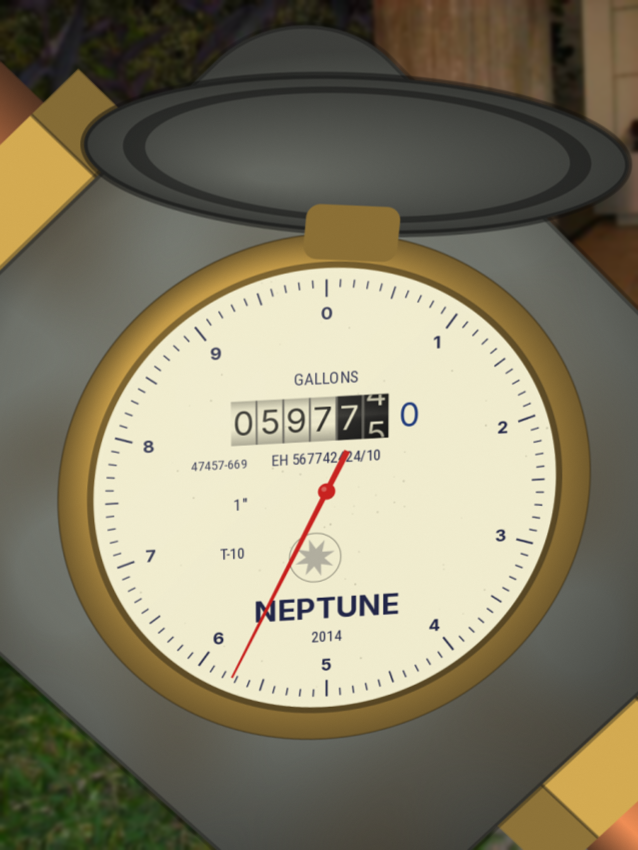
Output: 597745.7 gal
